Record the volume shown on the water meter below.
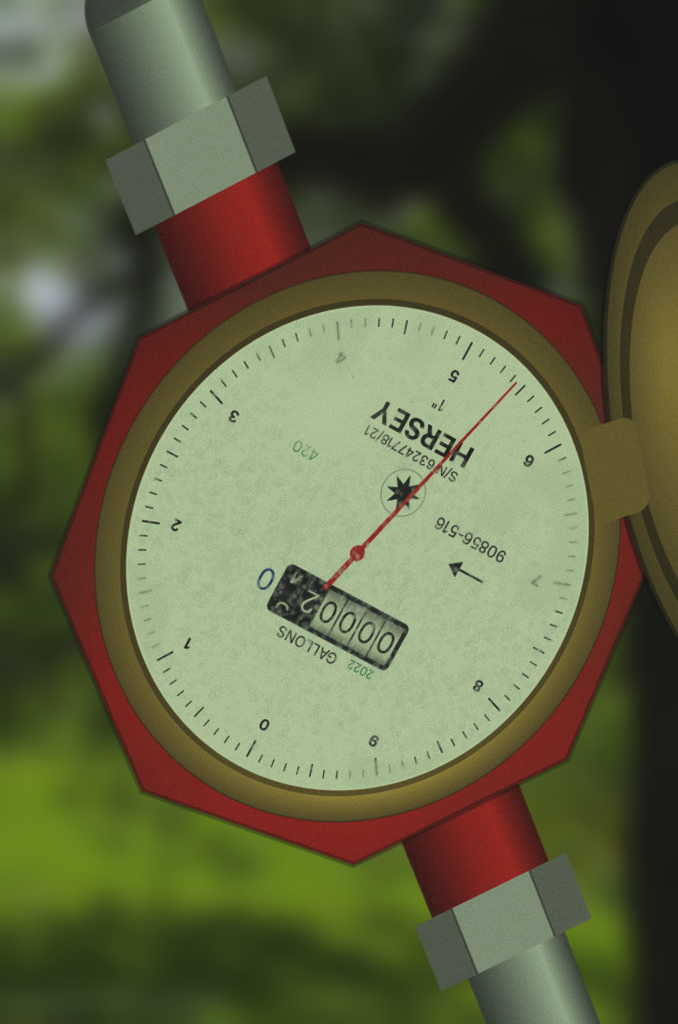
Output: 235.4 gal
